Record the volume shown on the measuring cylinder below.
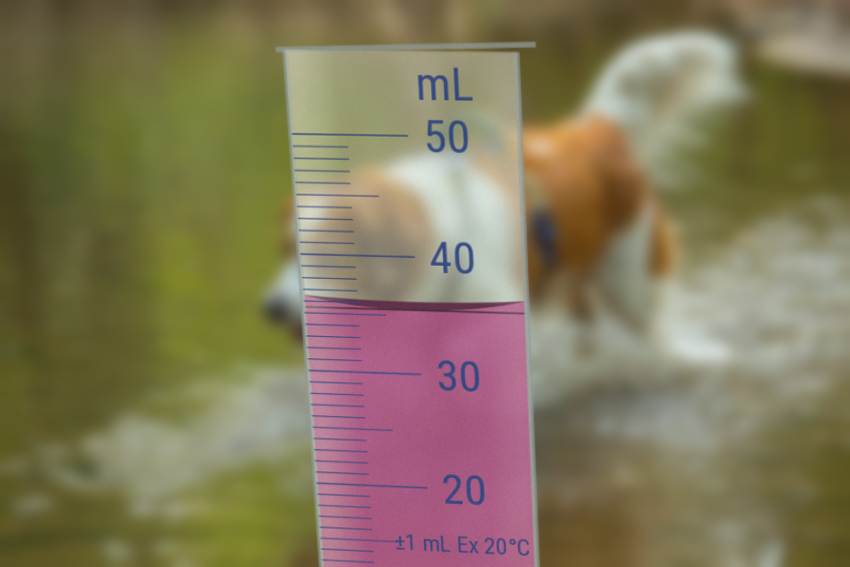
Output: 35.5 mL
